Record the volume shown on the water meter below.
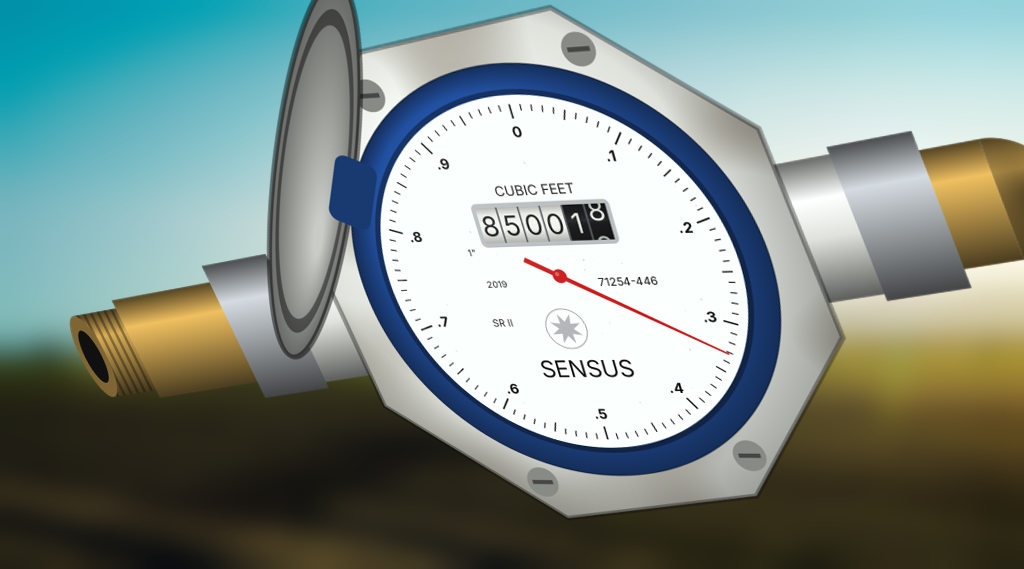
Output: 850018.33 ft³
